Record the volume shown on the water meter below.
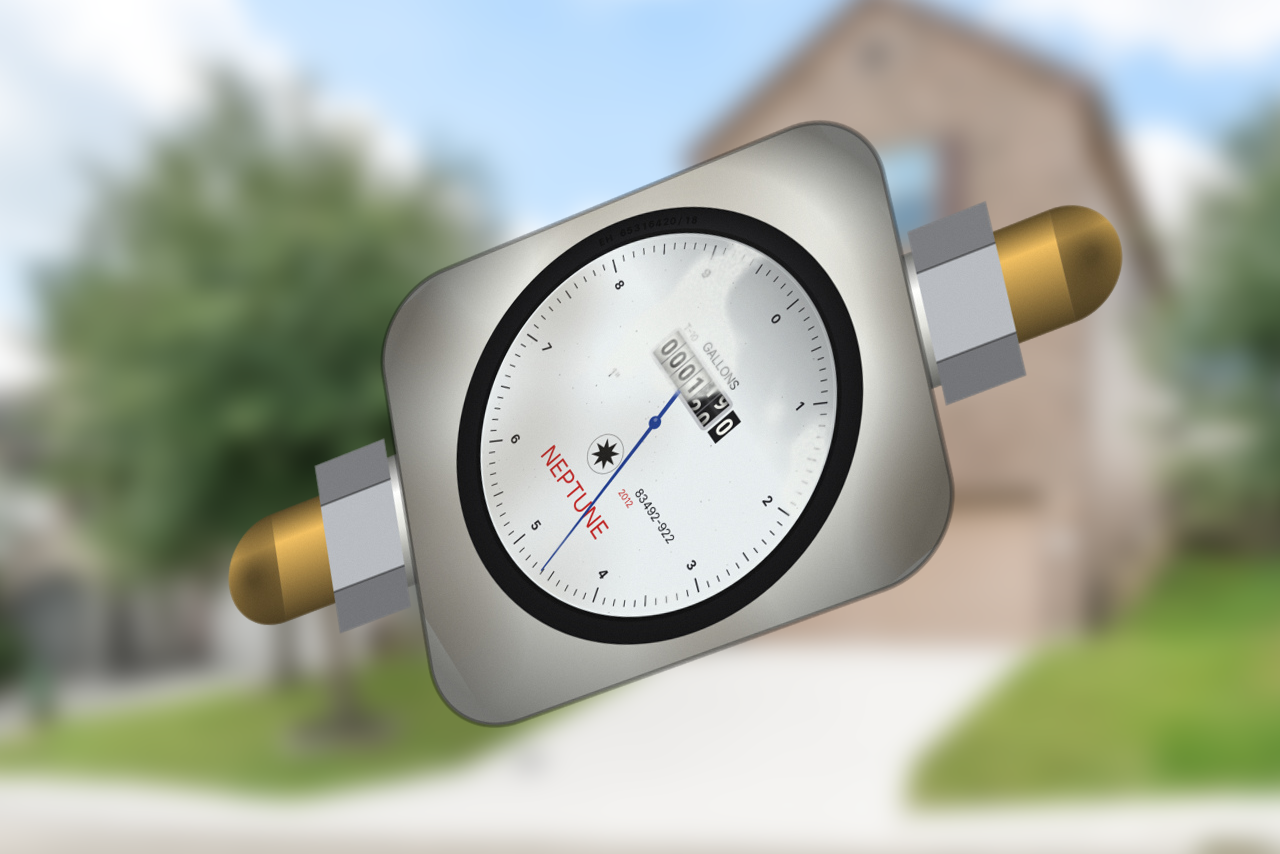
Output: 1194.6 gal
